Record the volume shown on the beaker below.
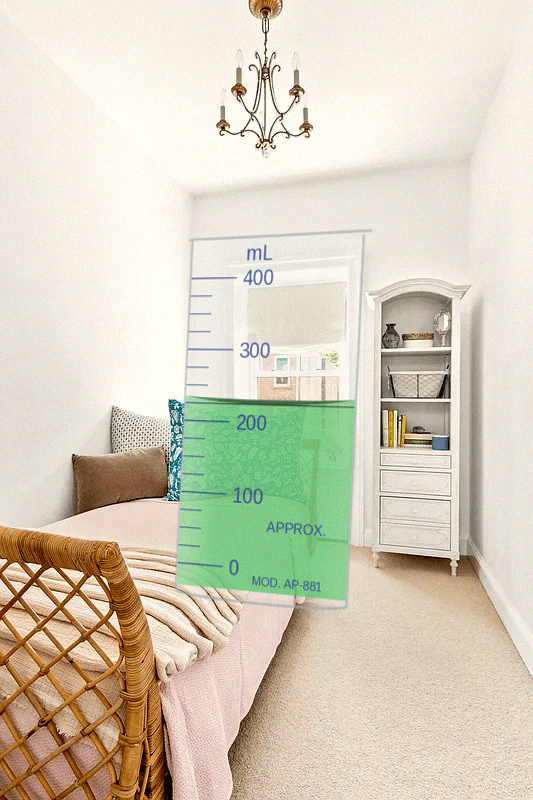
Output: 225 mL
